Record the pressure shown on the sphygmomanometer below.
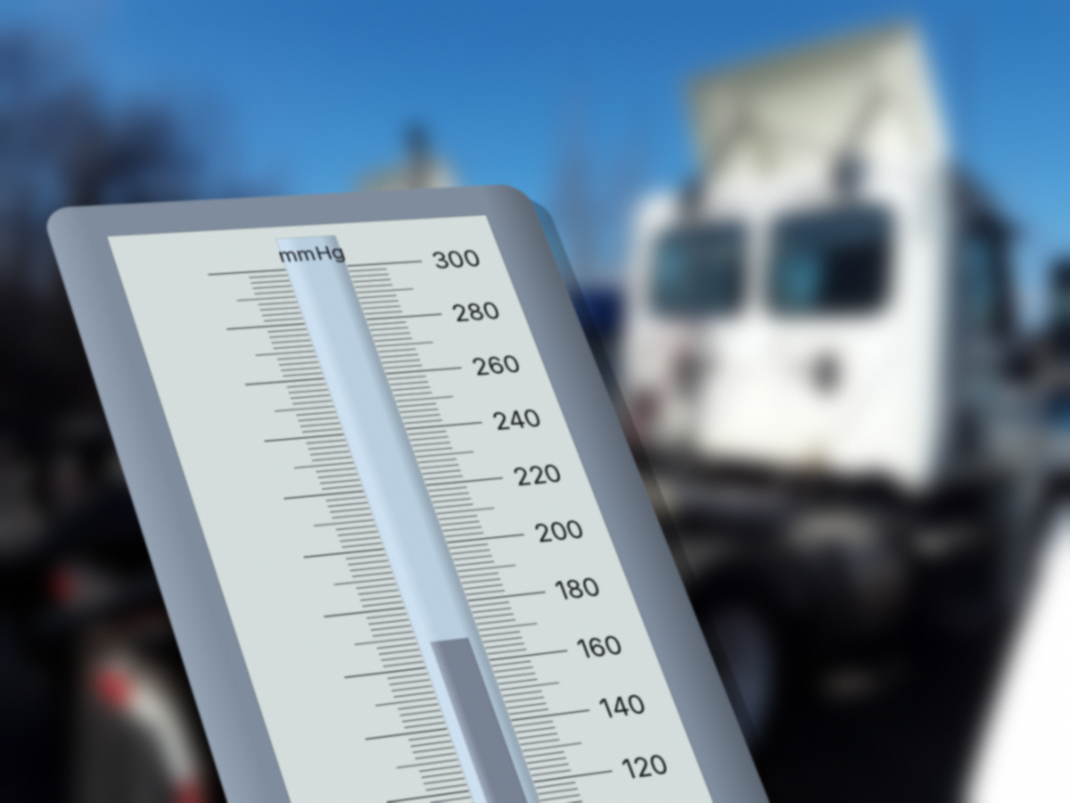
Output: 168 mmHg
